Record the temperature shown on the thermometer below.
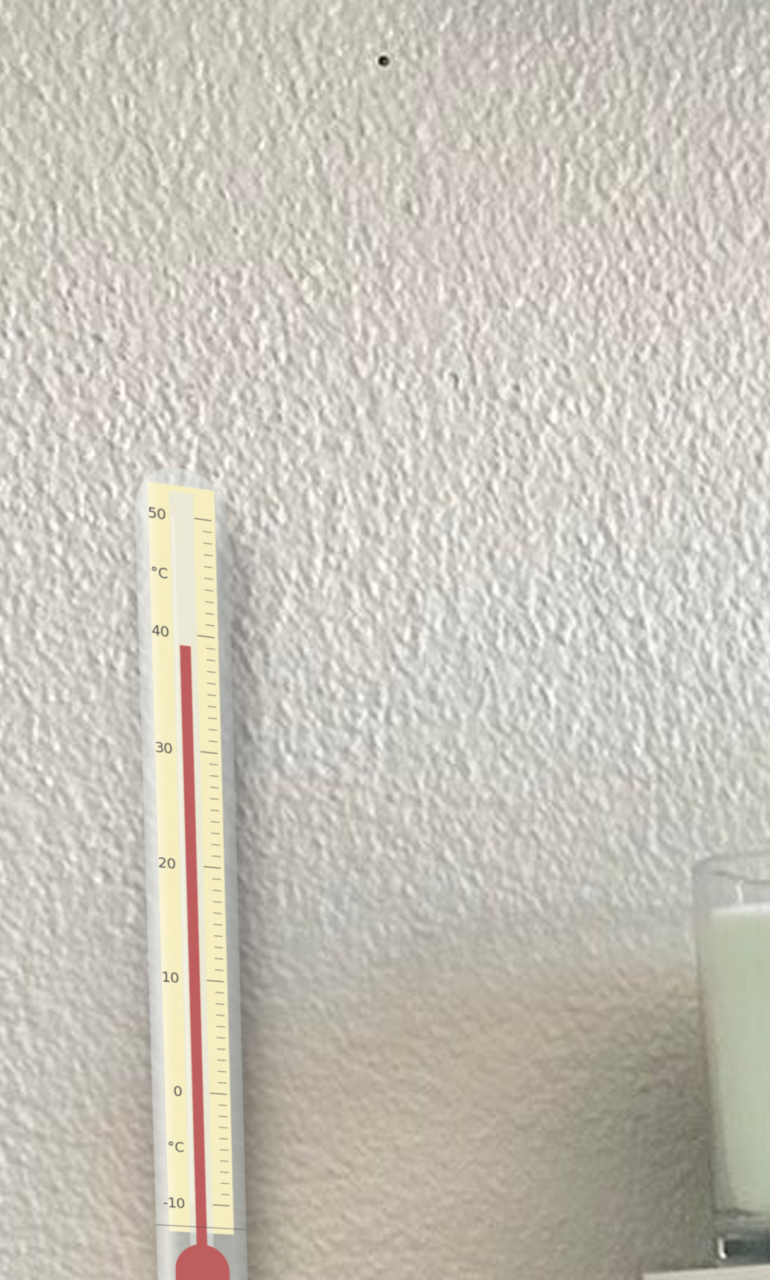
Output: 39 °C
